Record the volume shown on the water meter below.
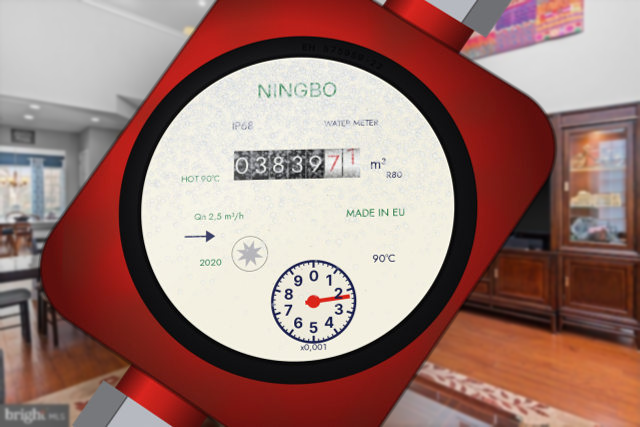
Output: 3839.712 m³
